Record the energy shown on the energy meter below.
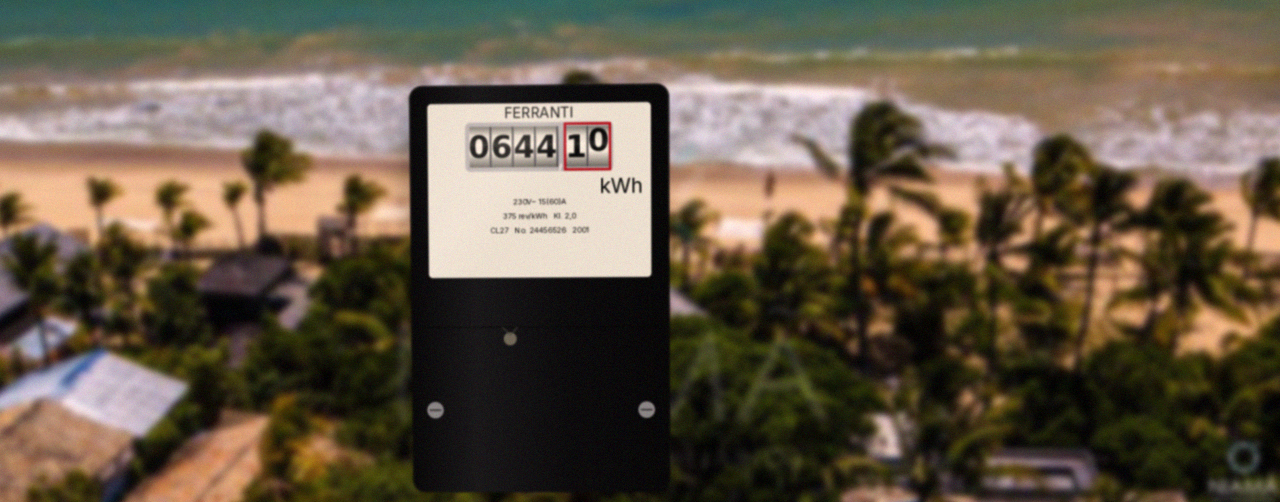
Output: 644.10 kWh
